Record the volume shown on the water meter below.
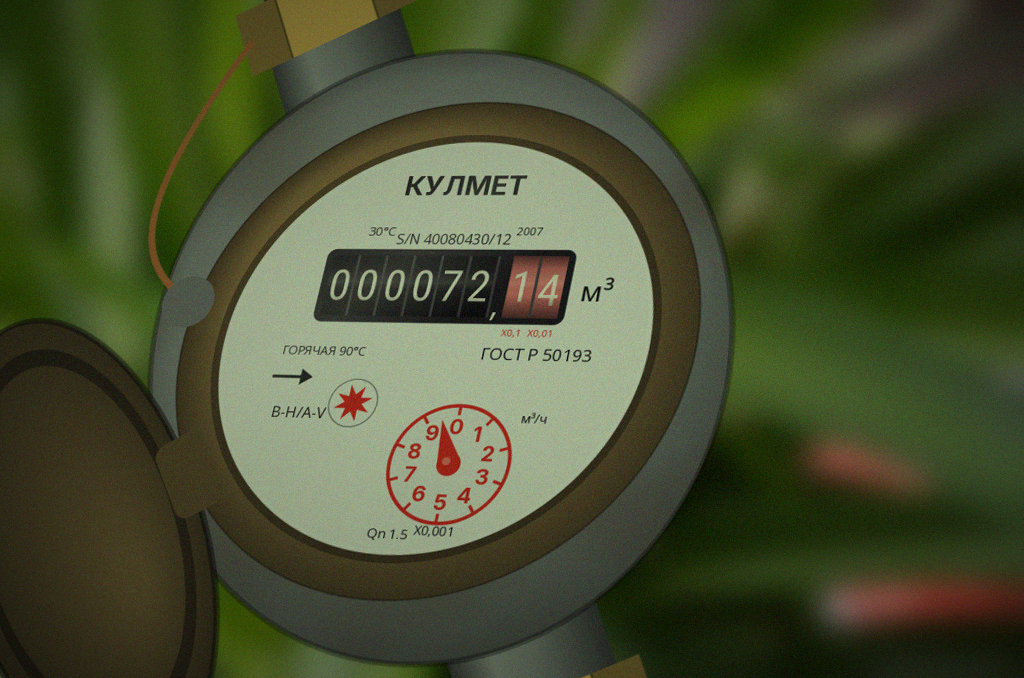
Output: 72.139 m³
